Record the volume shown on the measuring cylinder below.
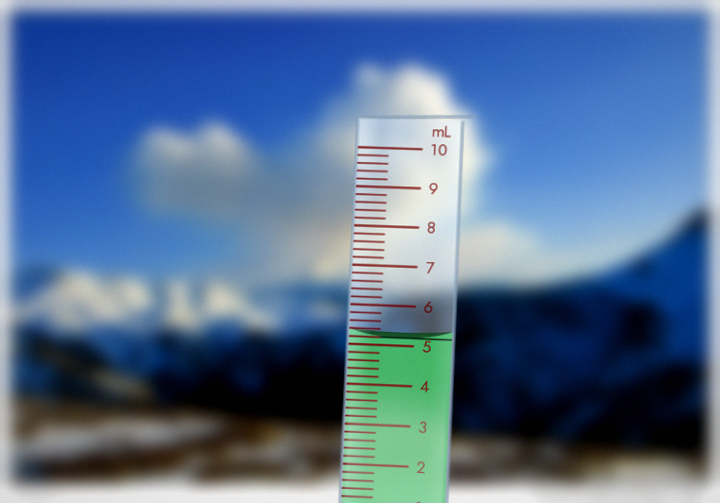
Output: 5.2 mL
